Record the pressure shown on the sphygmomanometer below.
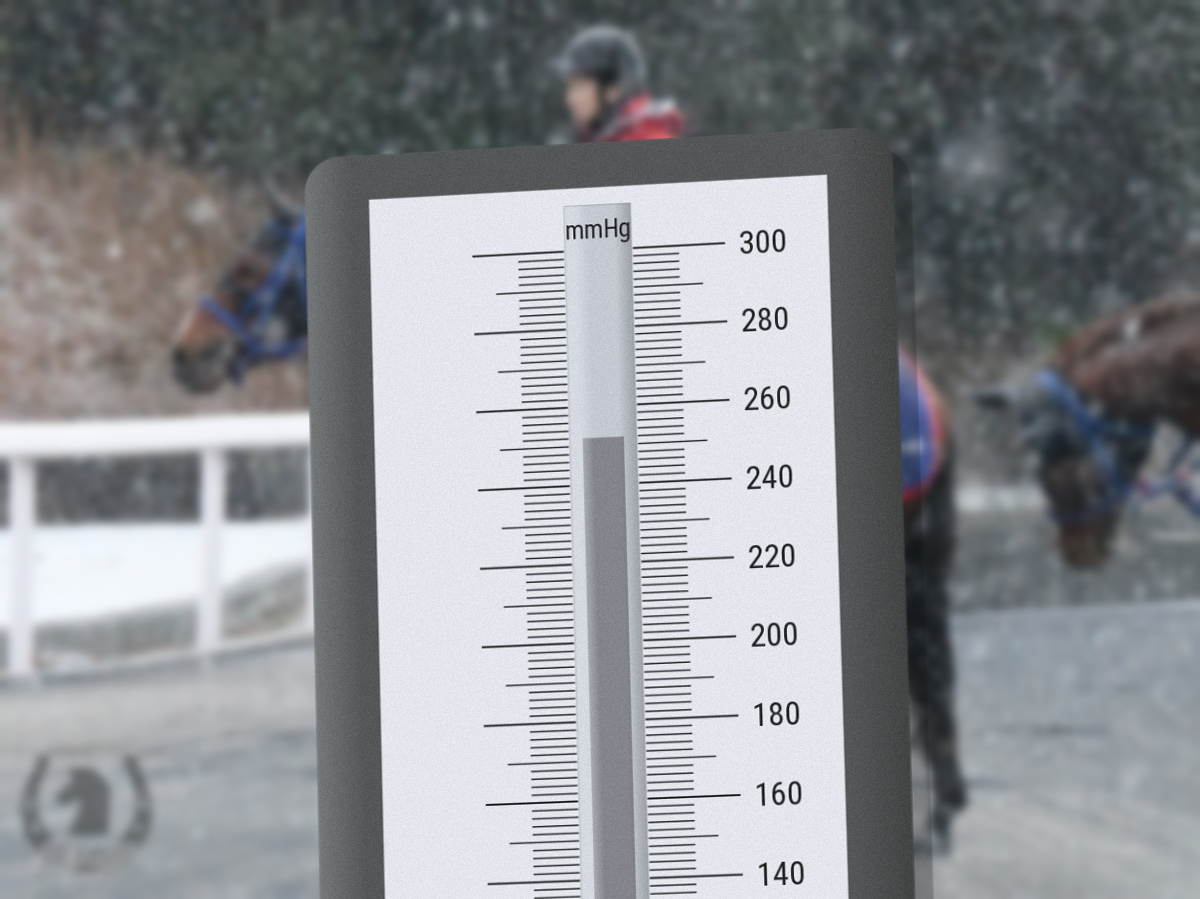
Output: 252 mmHg
